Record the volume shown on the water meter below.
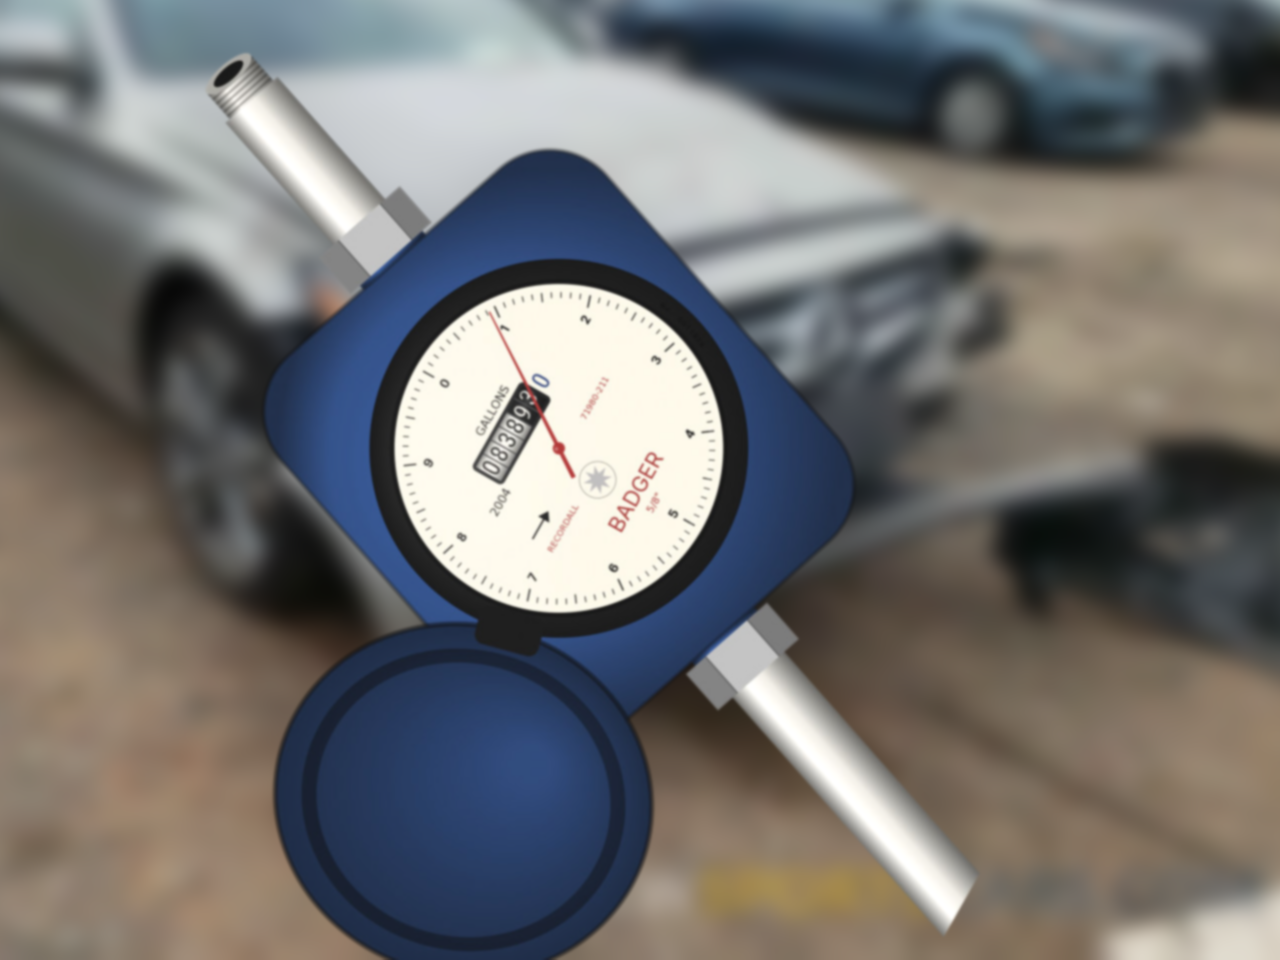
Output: 838930.9 gal
